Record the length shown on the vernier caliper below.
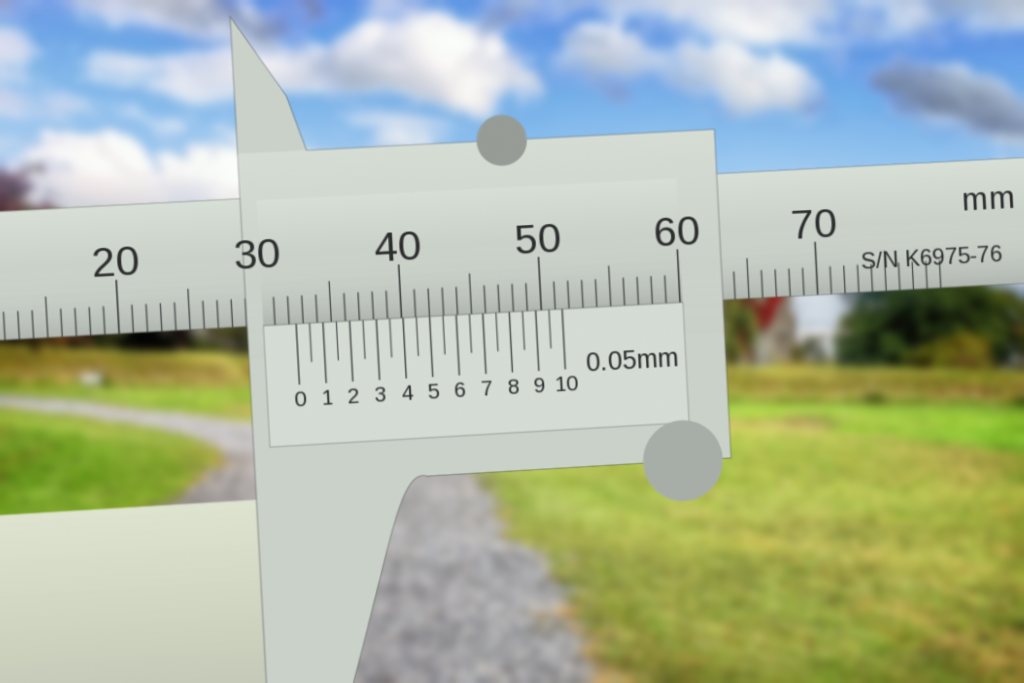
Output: 32.5 mm
